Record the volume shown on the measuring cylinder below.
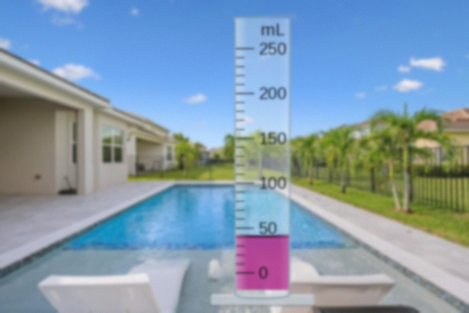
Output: 40 mL
